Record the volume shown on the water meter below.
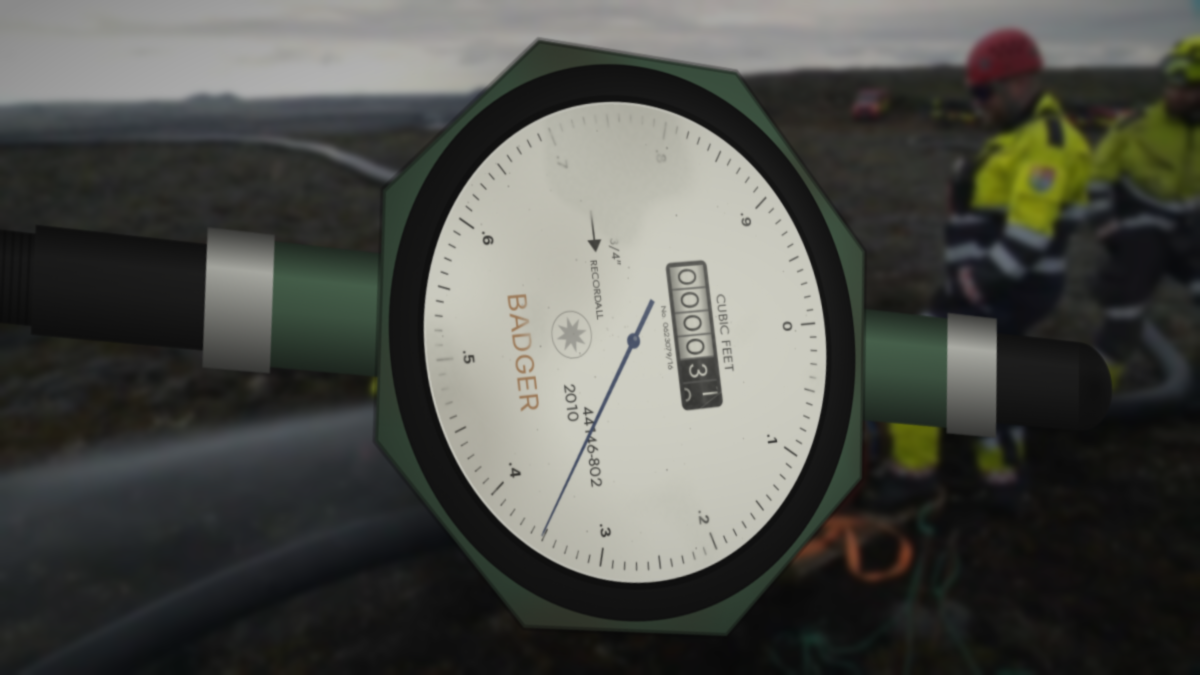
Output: 31.35 ft³
